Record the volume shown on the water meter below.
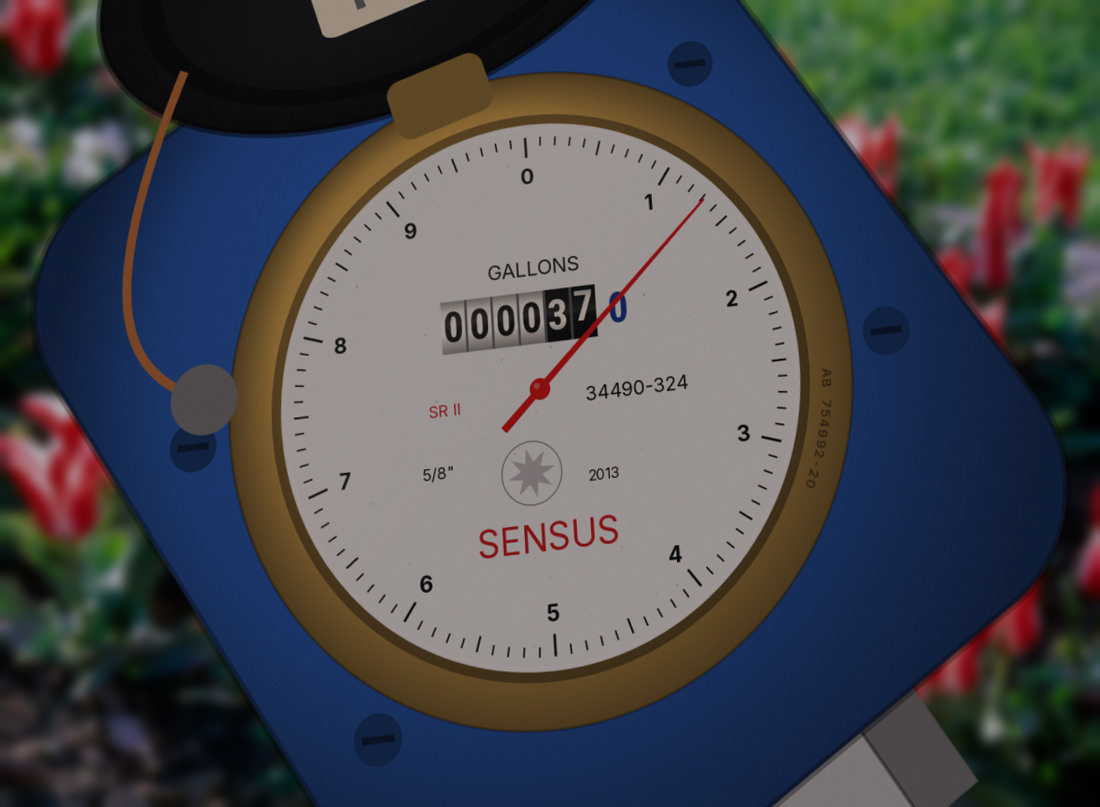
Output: 371.3 gal
